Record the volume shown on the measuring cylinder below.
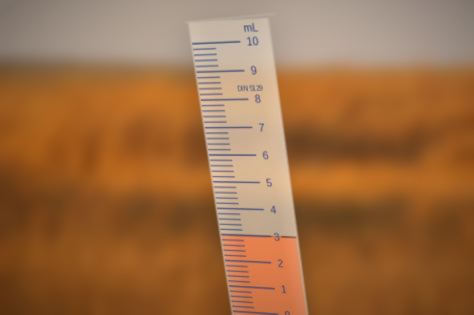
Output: 3 mL
